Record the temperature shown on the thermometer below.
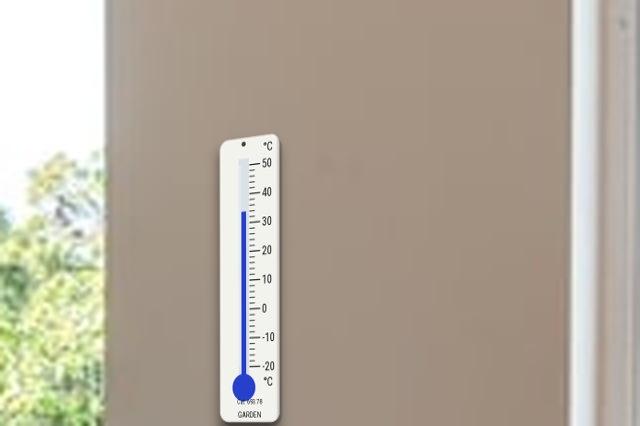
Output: 34 °C
